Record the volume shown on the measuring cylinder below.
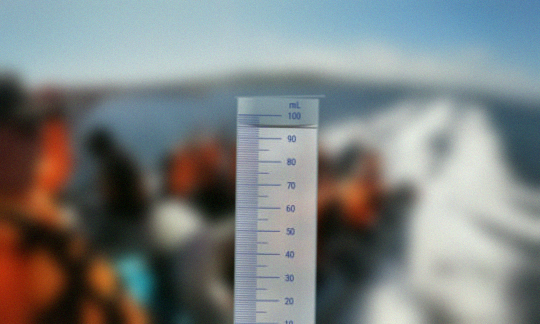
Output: 95 mL
